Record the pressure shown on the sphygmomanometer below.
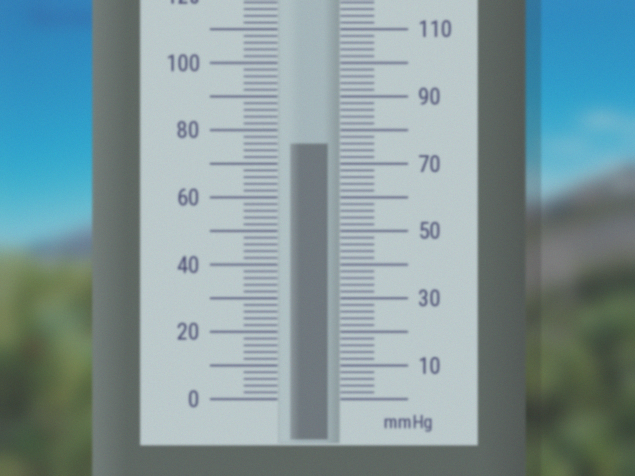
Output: 76 mmHg
